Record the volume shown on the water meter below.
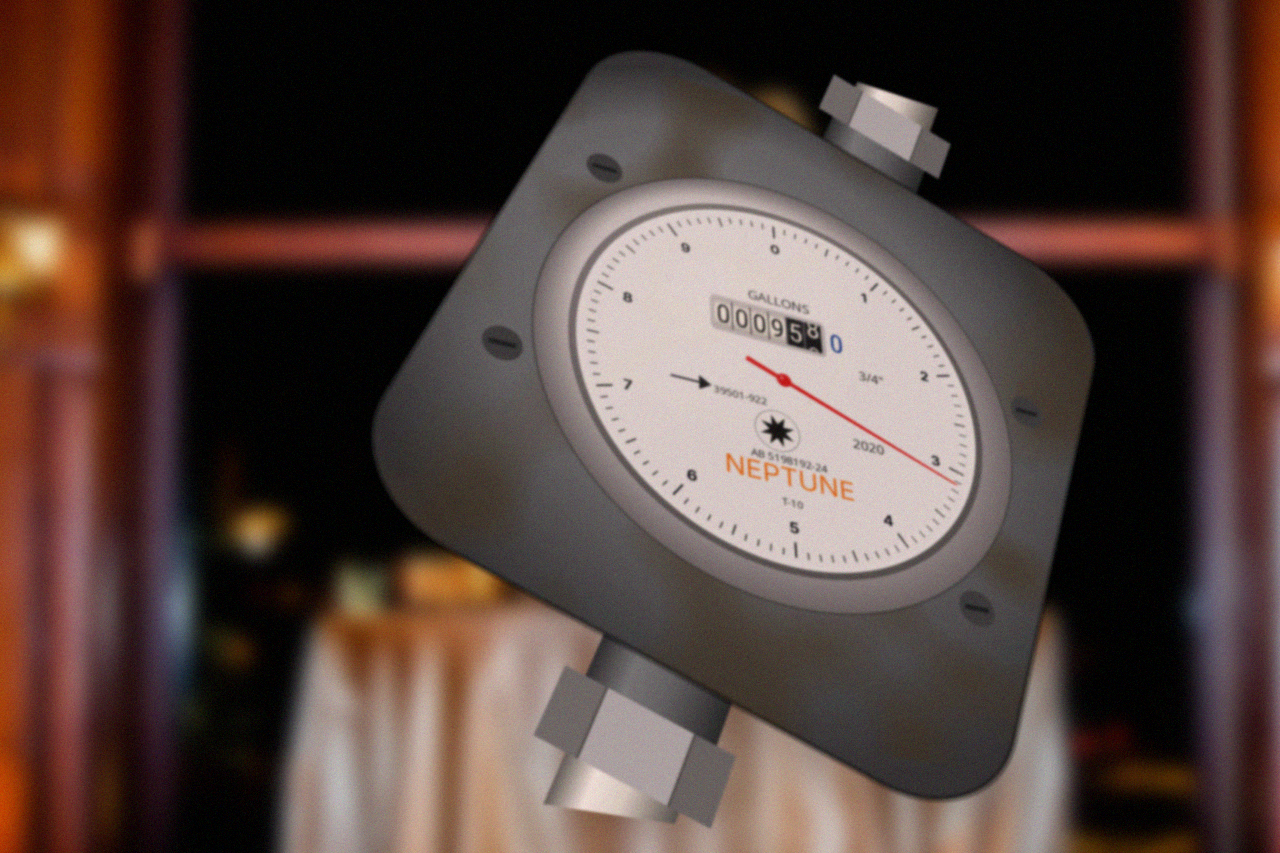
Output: 9583.1 gal
